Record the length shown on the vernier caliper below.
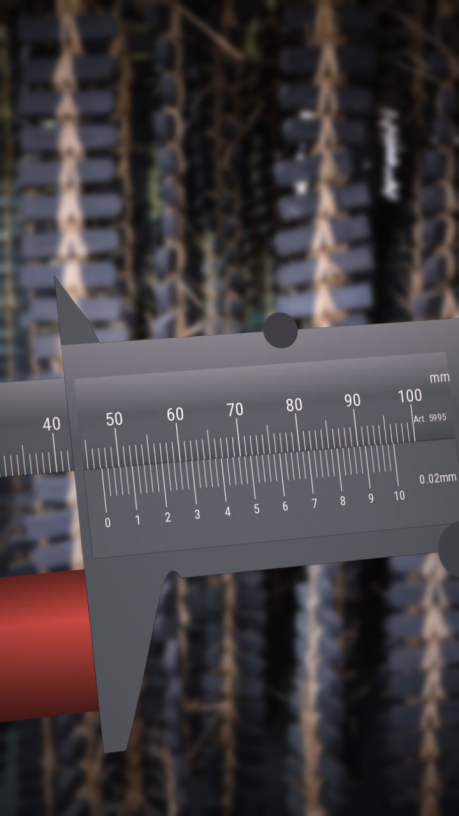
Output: 47.2 mm
